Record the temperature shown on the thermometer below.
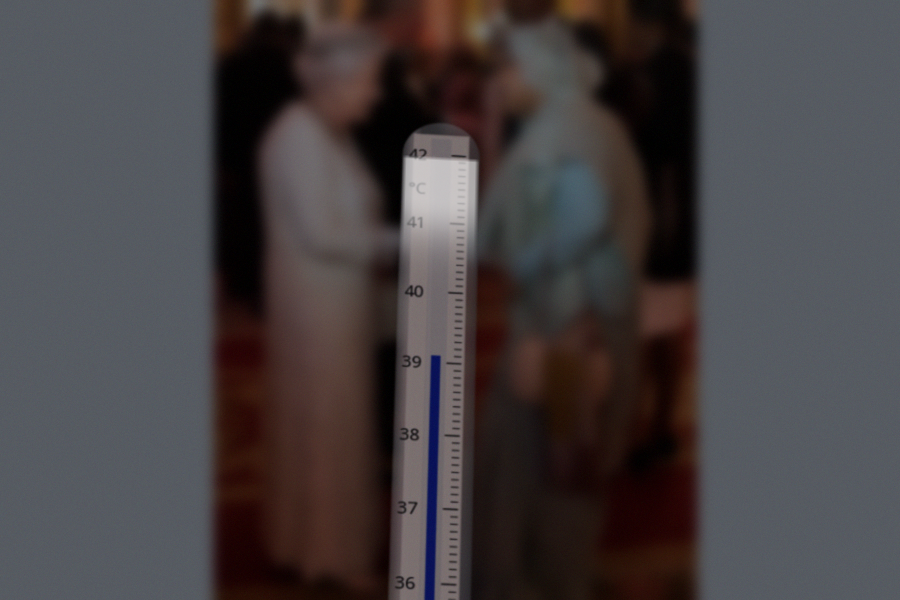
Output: 39.1 °C
